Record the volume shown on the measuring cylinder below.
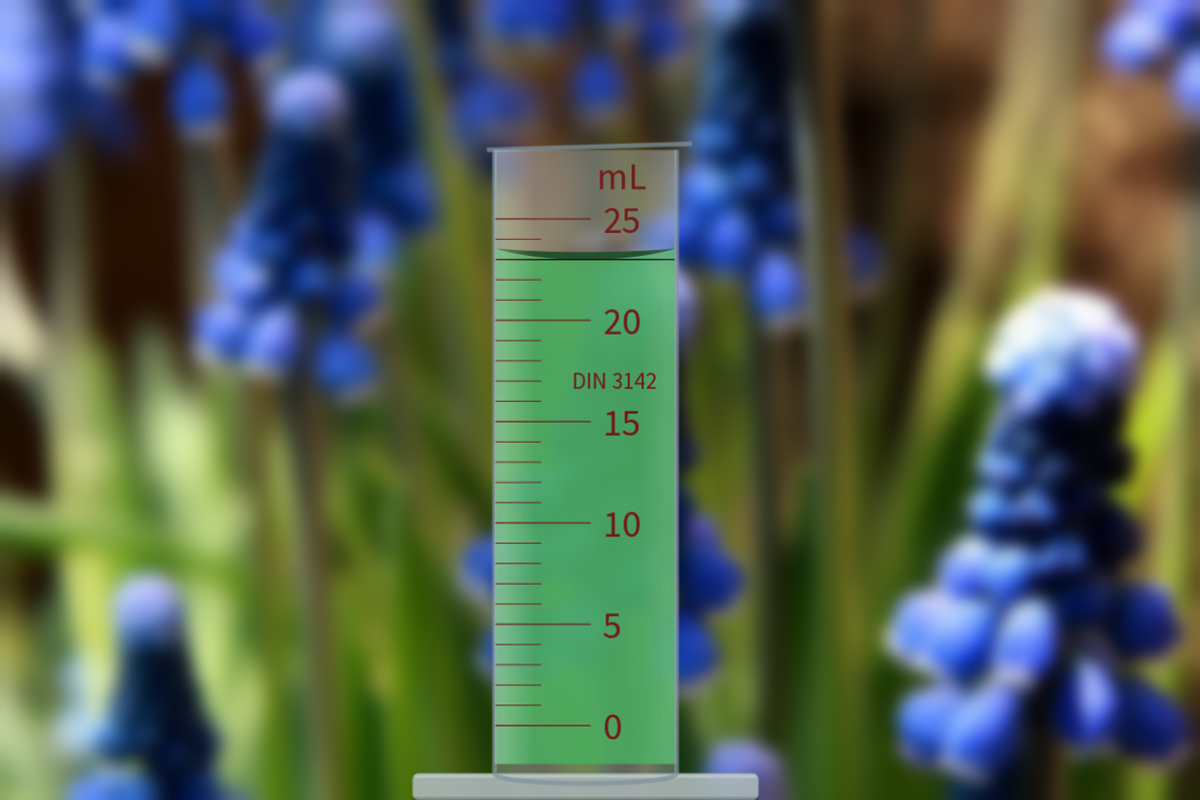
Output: 23 mL
